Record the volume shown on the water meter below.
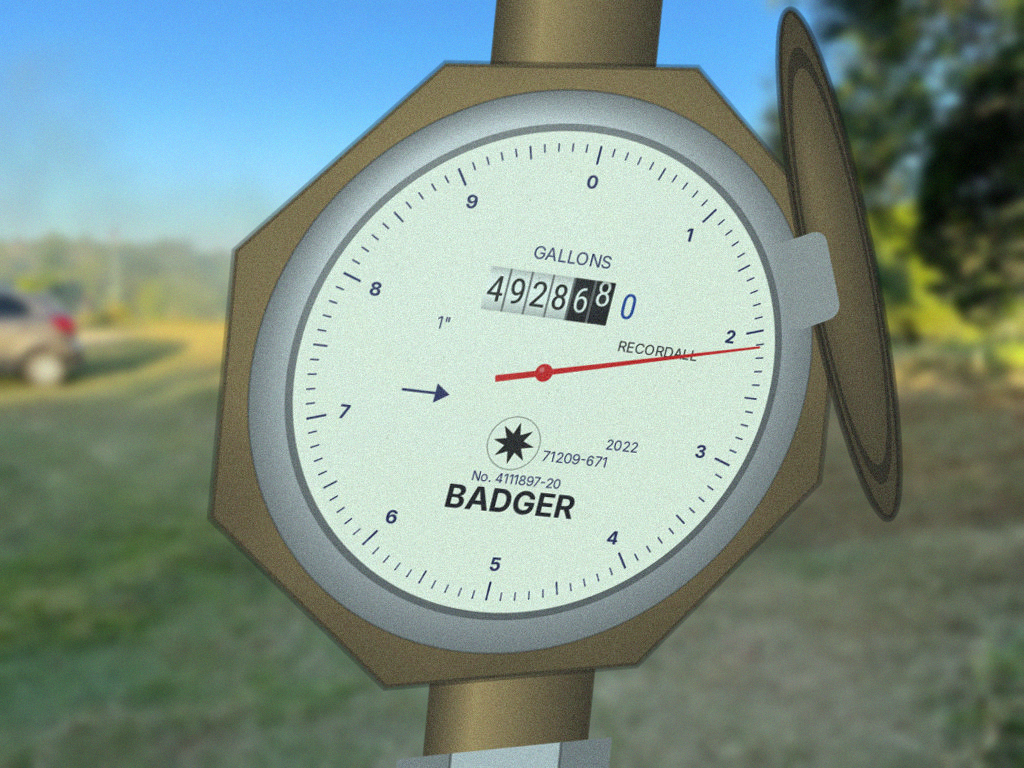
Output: 4928682.1 gal
